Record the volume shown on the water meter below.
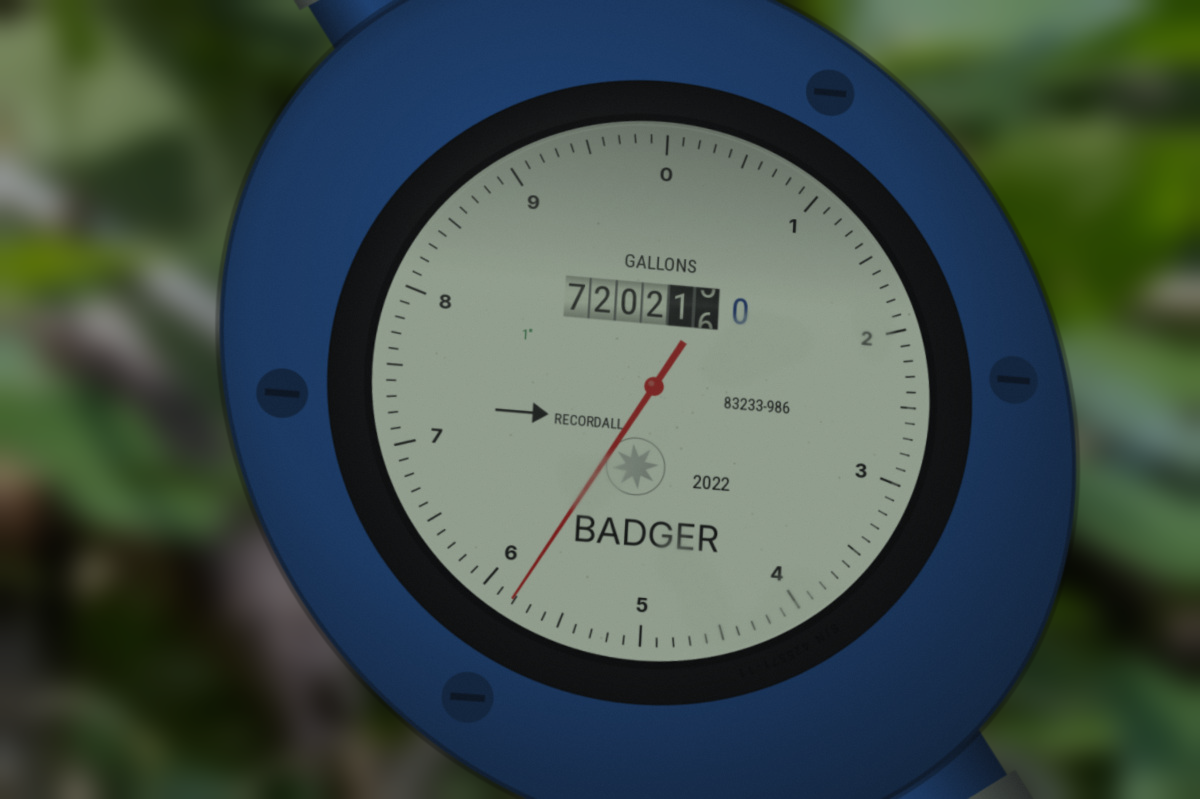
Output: 7202155.8 gal
